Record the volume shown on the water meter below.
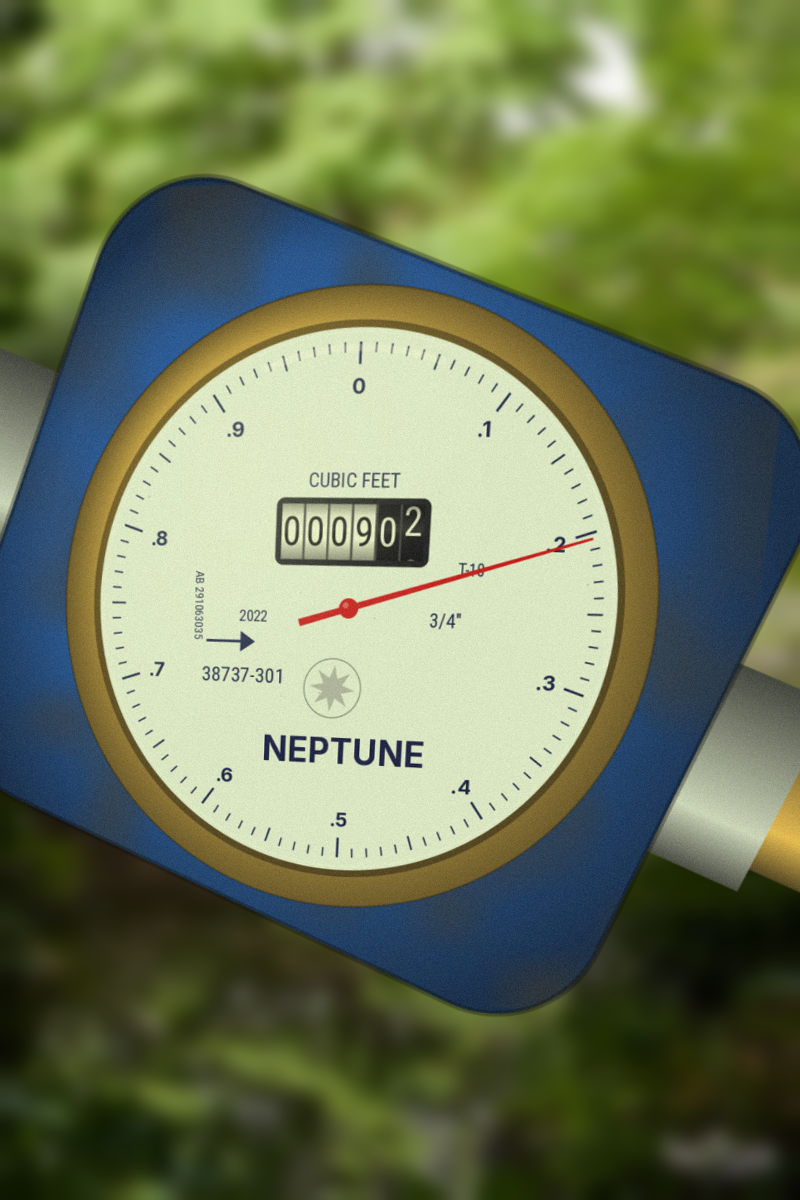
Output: 902.20 ft³
